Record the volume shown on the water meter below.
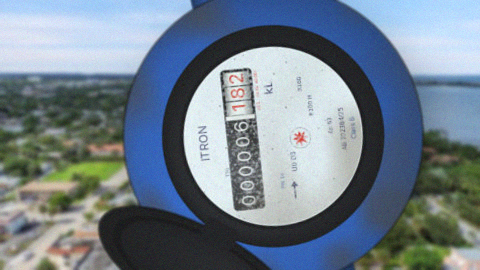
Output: 6.182 kL
